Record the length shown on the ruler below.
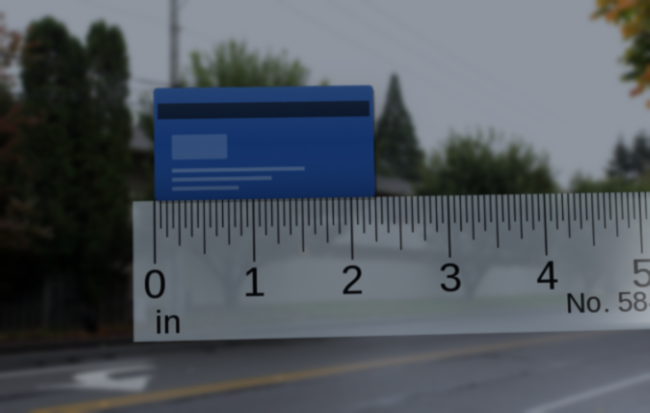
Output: 2.25 in
